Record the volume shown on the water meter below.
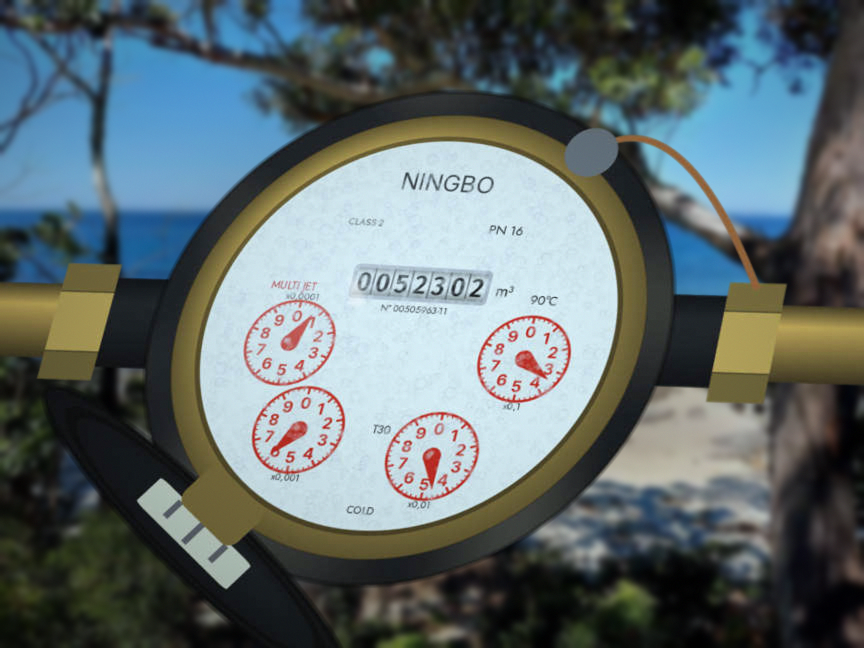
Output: 52302.3460 m³
